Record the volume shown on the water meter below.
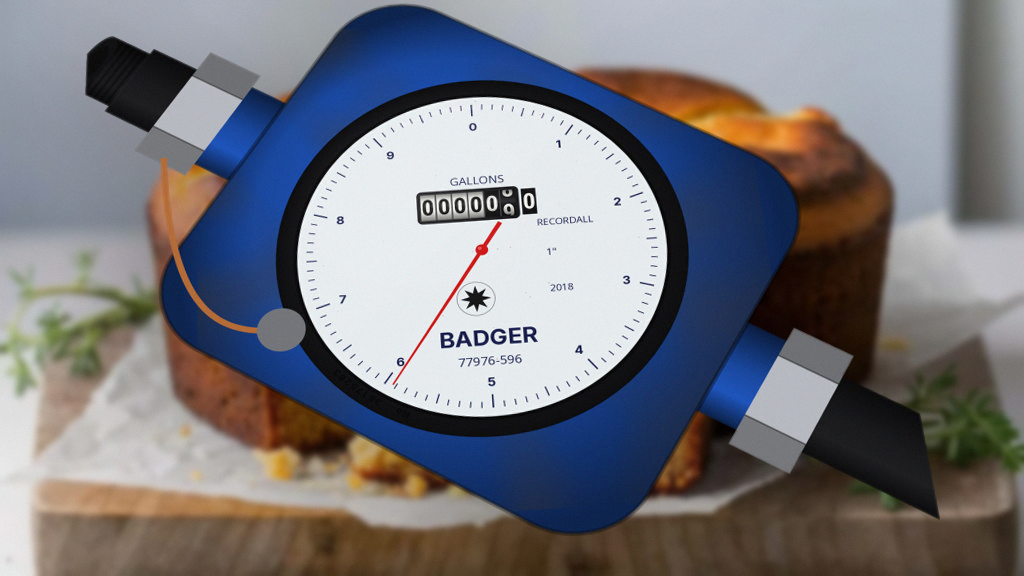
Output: 85.9 gal
